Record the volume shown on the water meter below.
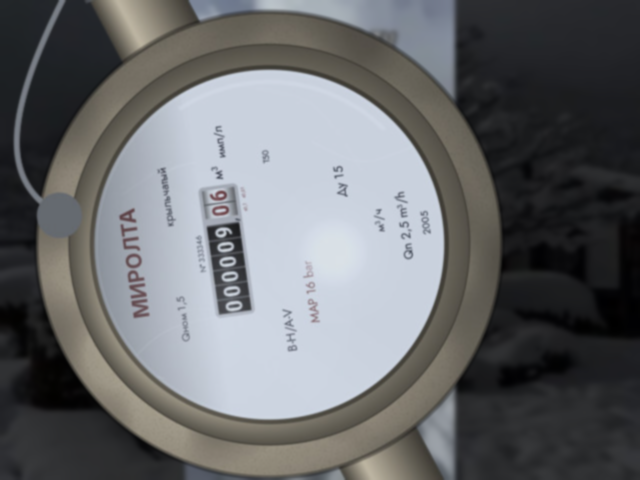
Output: 9.06 m³
